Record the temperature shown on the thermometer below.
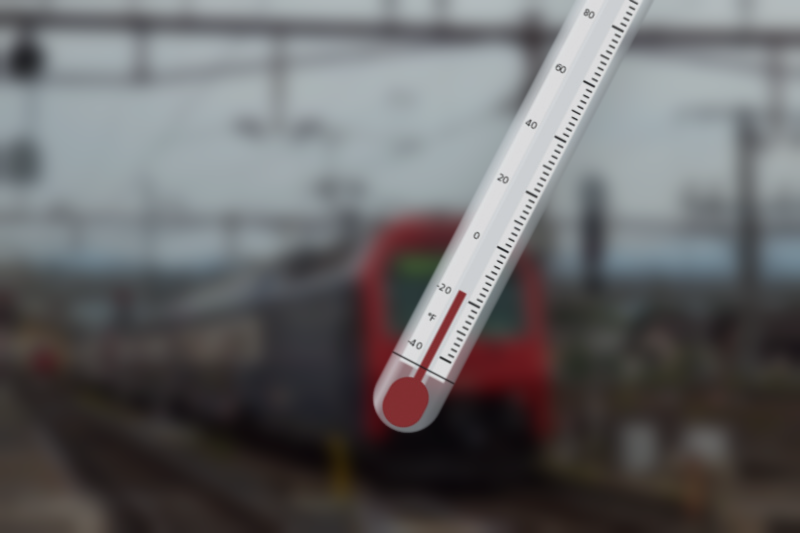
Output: -18 °F
